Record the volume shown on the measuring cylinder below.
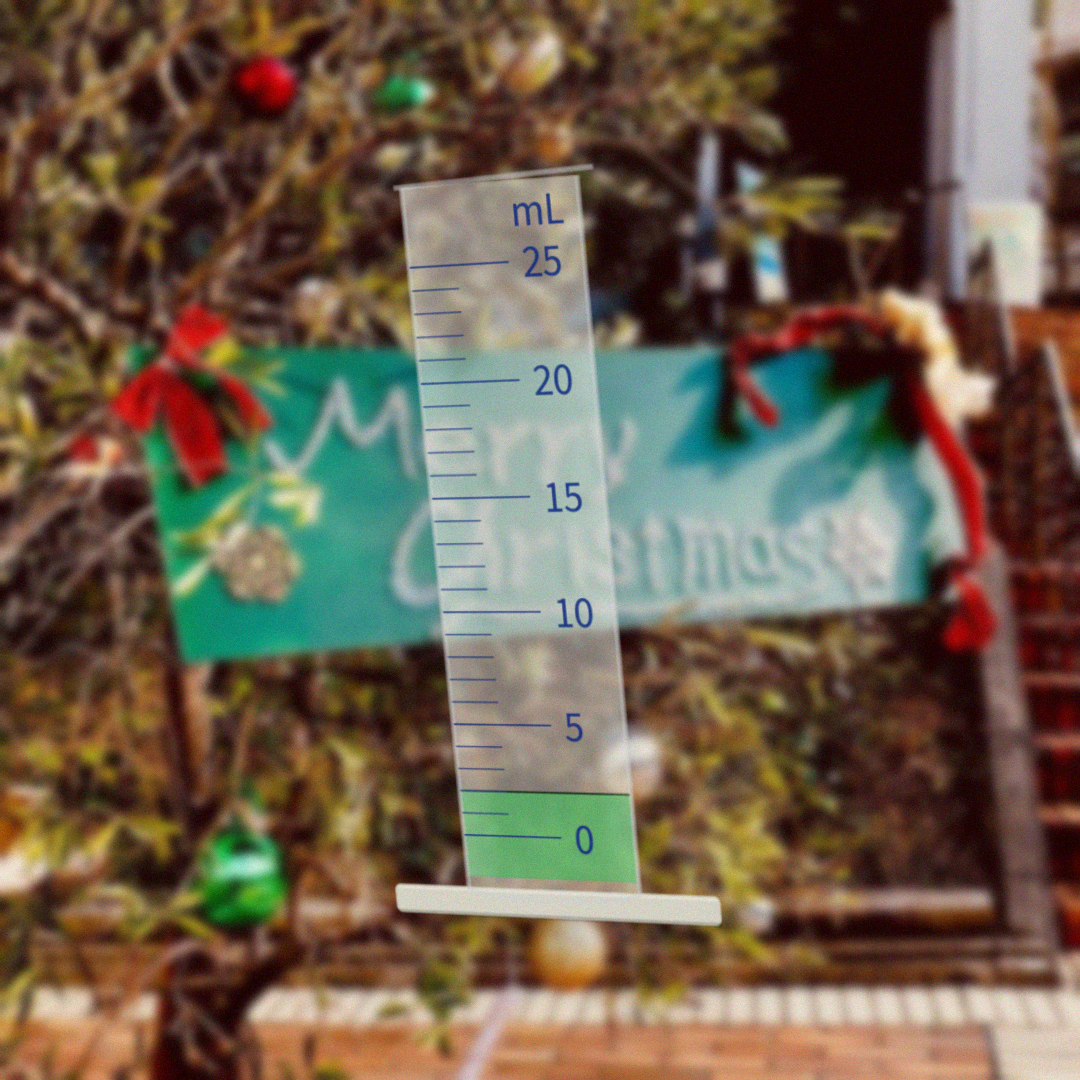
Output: 2 mL
